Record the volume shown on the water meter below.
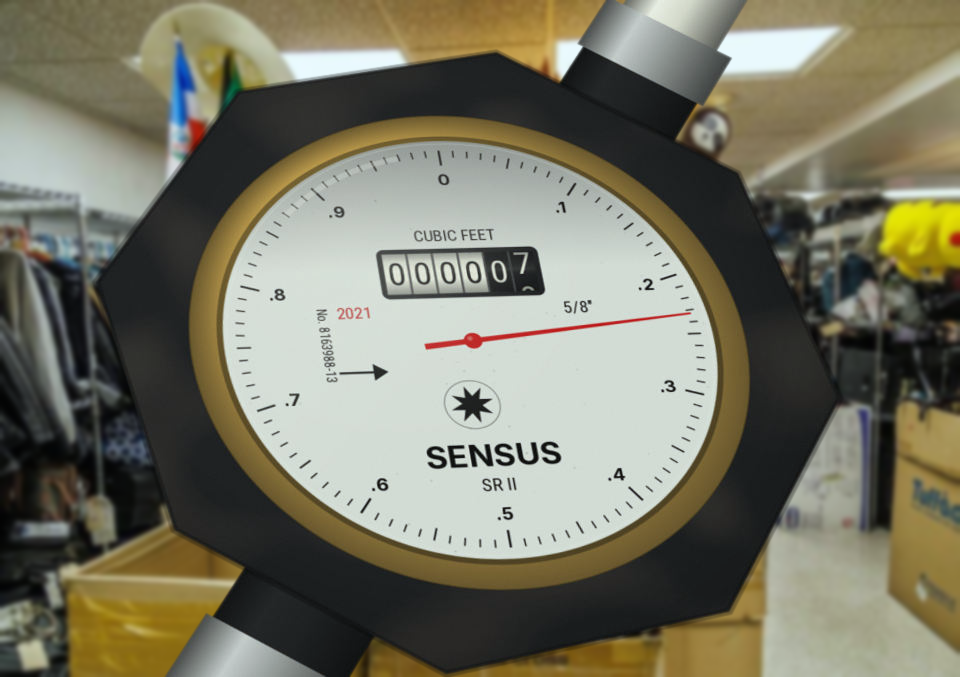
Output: 7.23 ft³
